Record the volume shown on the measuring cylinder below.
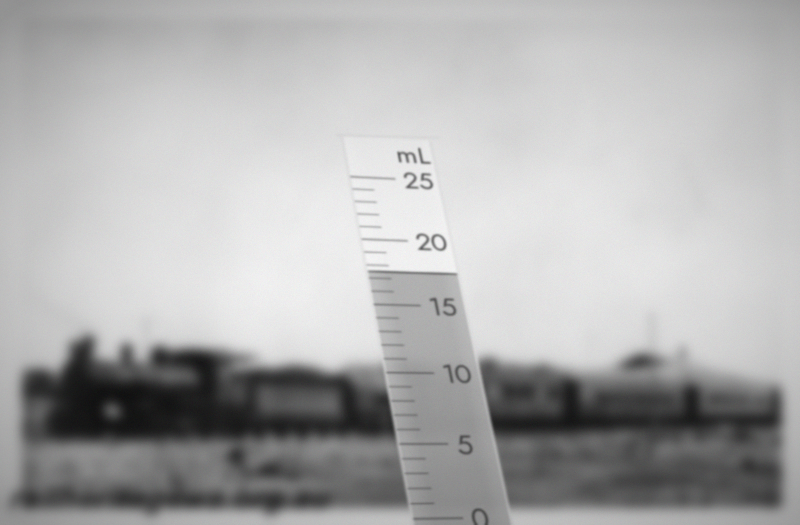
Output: 17.5 mL
